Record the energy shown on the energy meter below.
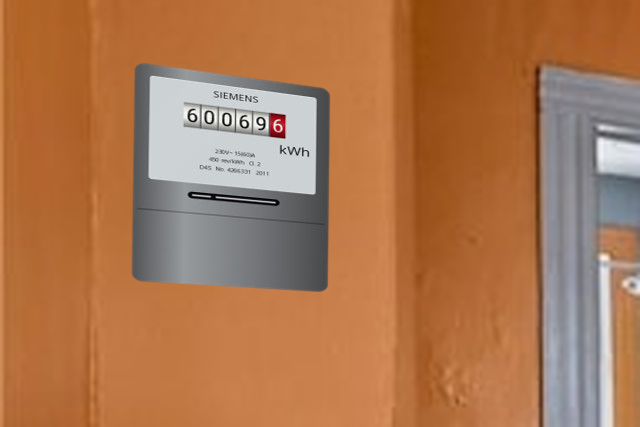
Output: 60069.6 kWh
